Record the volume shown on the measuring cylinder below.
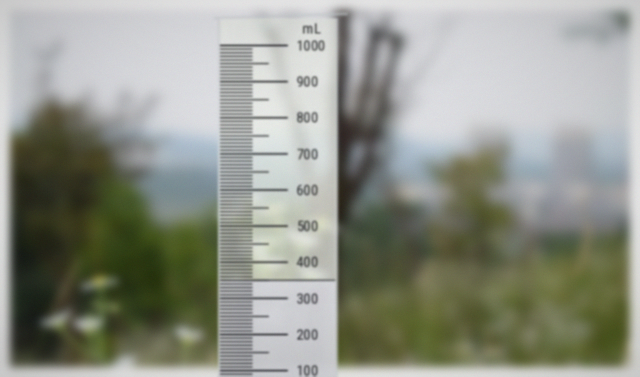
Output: 350 mL
